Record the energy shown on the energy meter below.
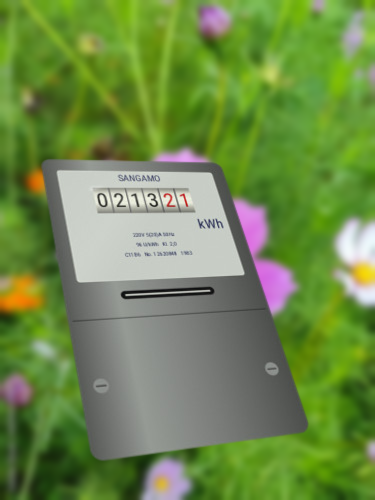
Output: 213.21 kWh
